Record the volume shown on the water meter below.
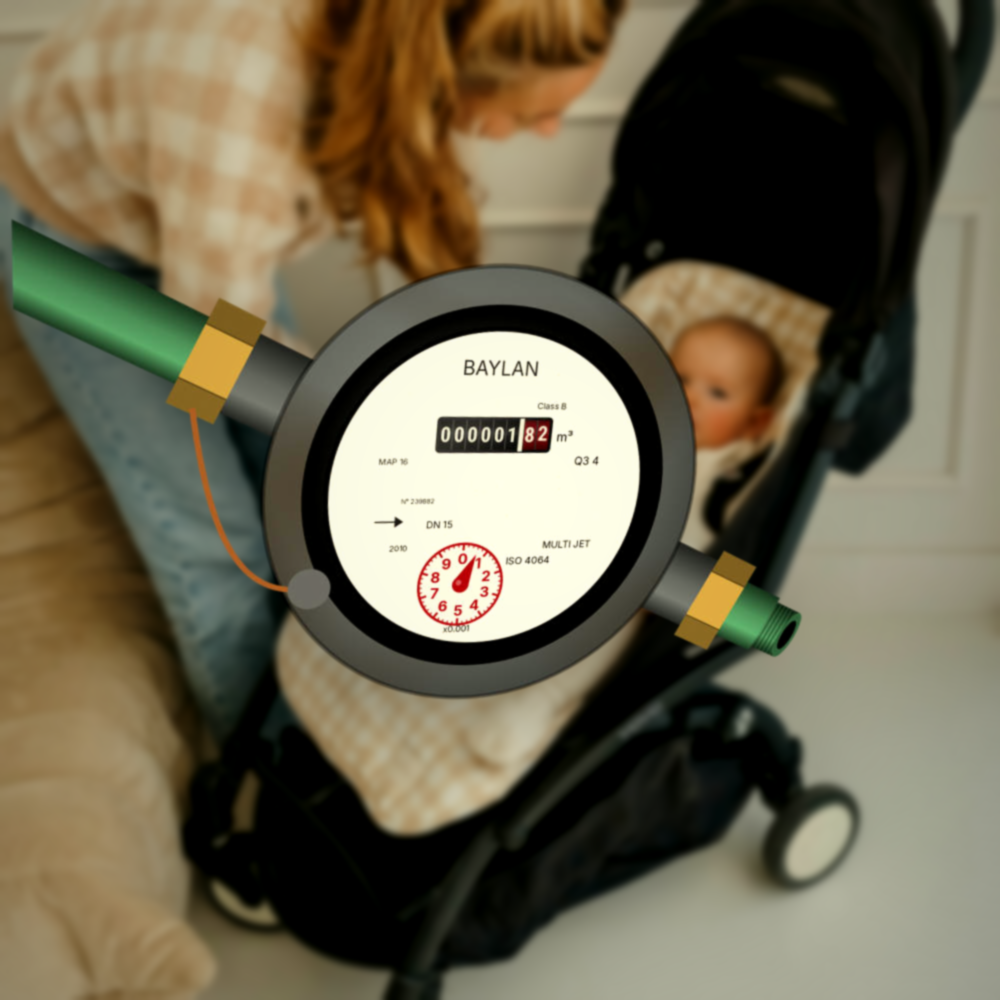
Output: 1.820 m³
